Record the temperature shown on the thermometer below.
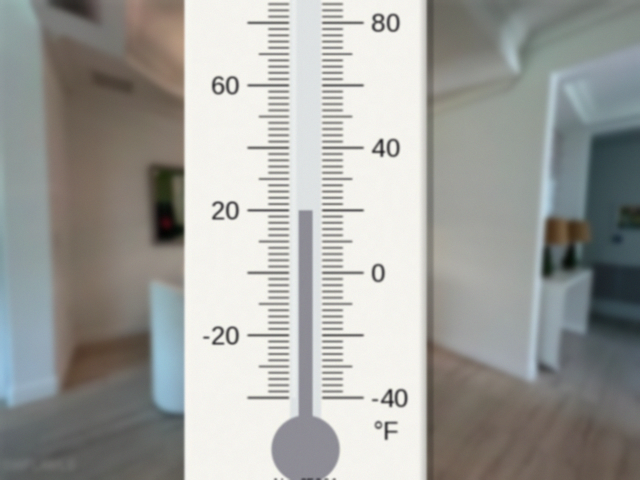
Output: 20 °F
